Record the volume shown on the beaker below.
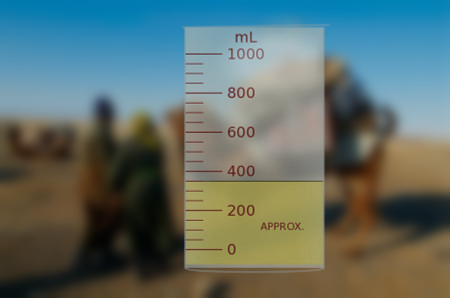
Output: 350 mL
